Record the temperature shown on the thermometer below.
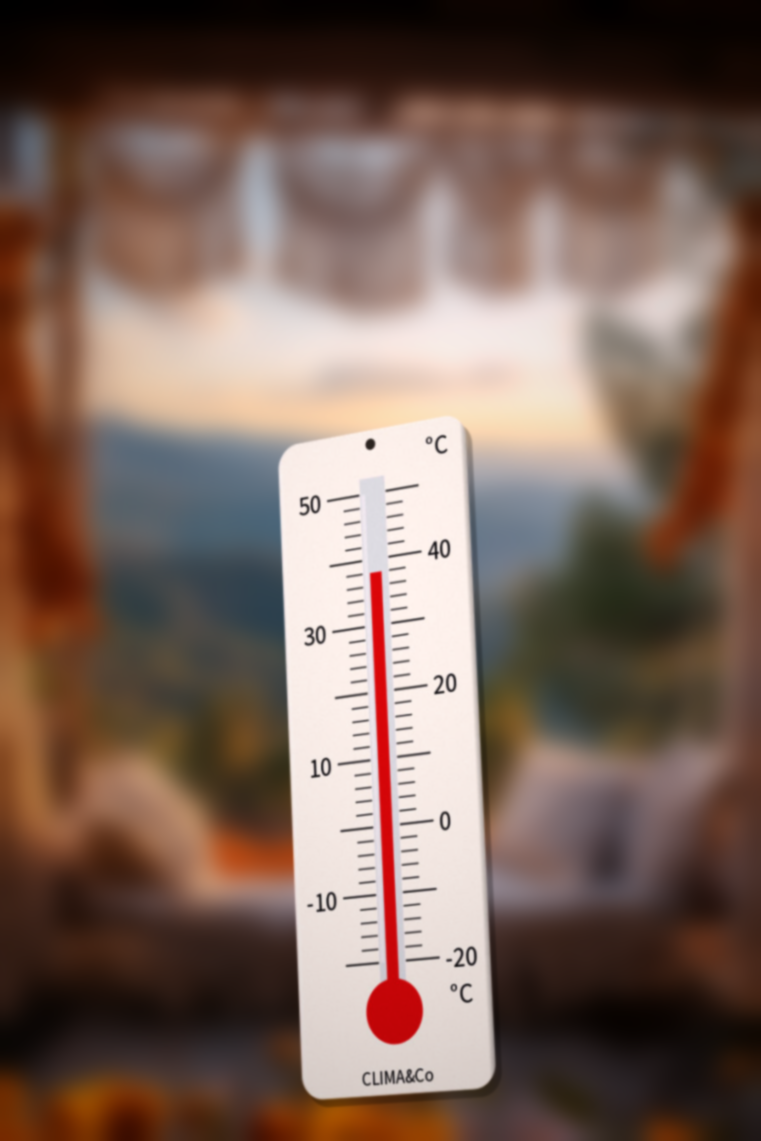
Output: 38 °C
